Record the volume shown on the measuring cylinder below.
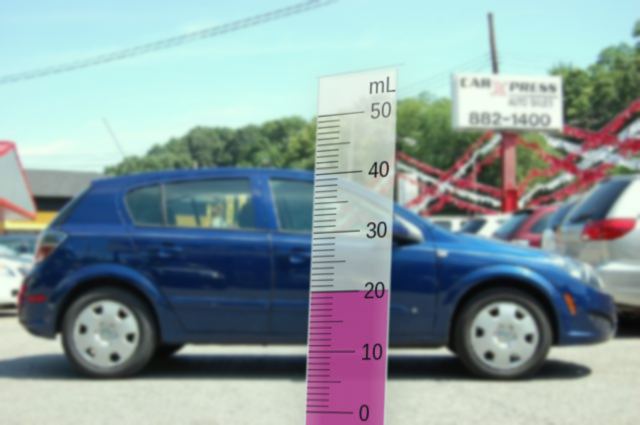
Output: 20 mL
